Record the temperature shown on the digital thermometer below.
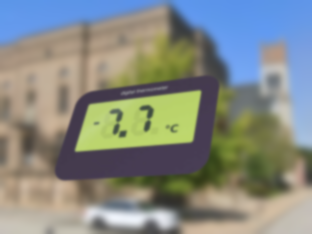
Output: -7.7 °C
